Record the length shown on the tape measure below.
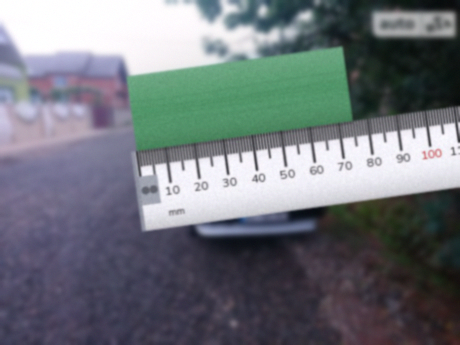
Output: 75 mm
